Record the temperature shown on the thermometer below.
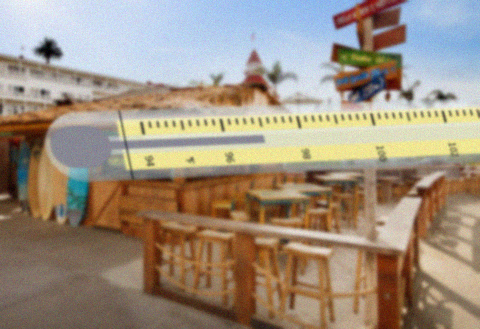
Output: 97 °F
